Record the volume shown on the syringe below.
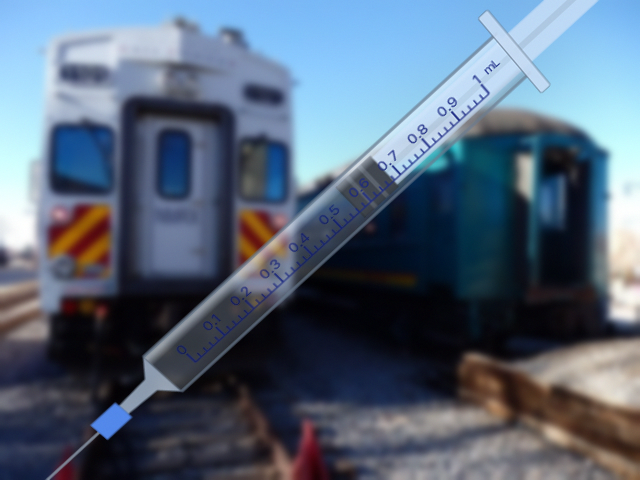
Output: 0.56 mL
